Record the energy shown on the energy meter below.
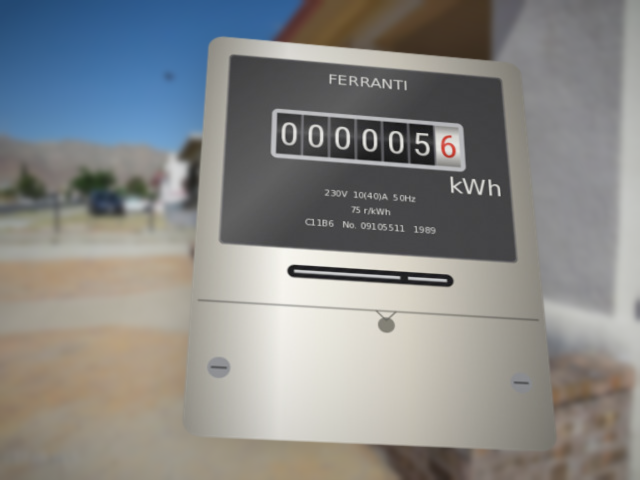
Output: 5.6 kWh
